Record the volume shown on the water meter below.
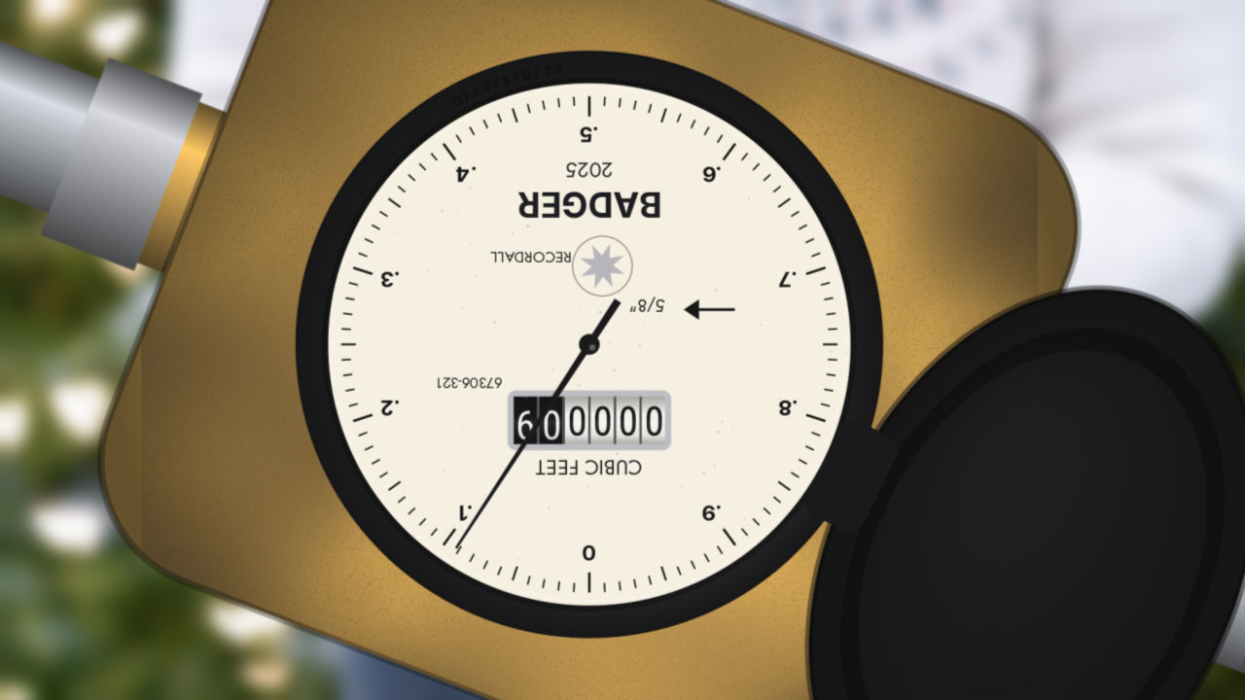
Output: 9.09 ft³
